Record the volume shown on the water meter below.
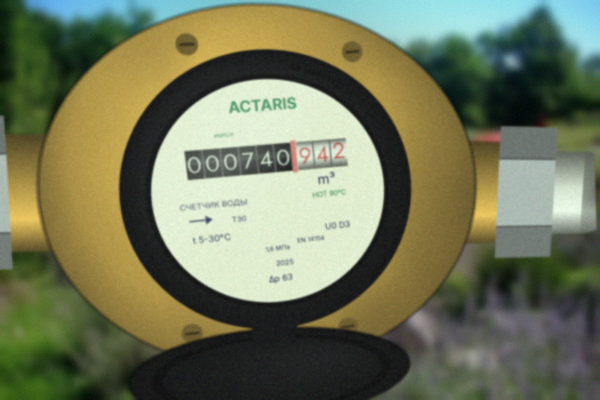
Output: 740.942 m³
